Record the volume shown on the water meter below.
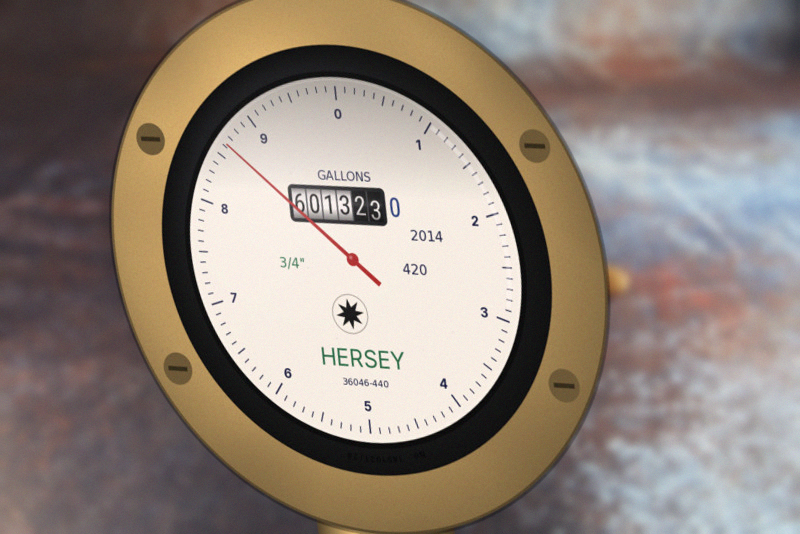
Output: 6013228.6 gal
